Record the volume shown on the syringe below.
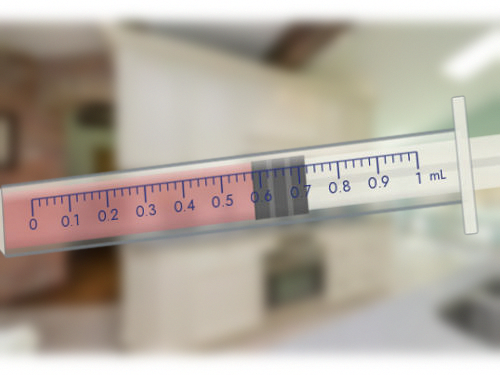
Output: 0.58 mL
